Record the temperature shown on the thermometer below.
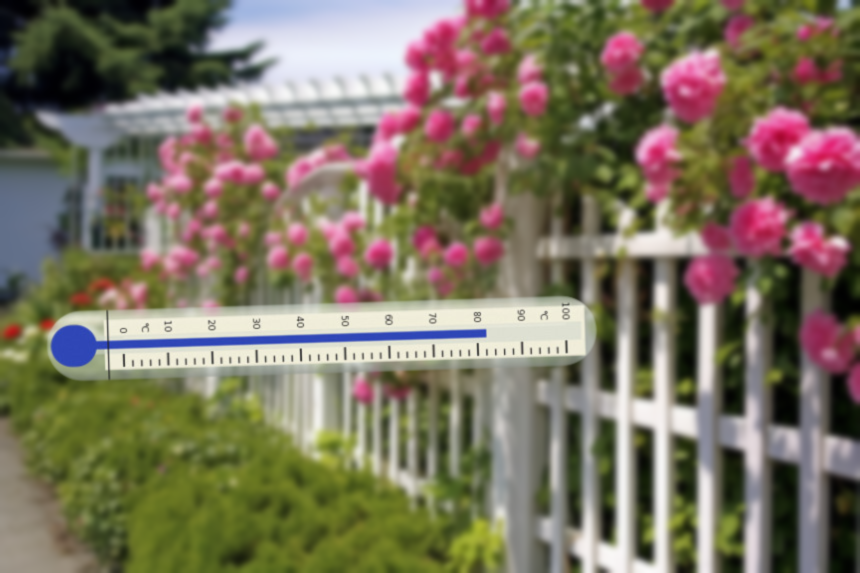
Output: 82 °C
